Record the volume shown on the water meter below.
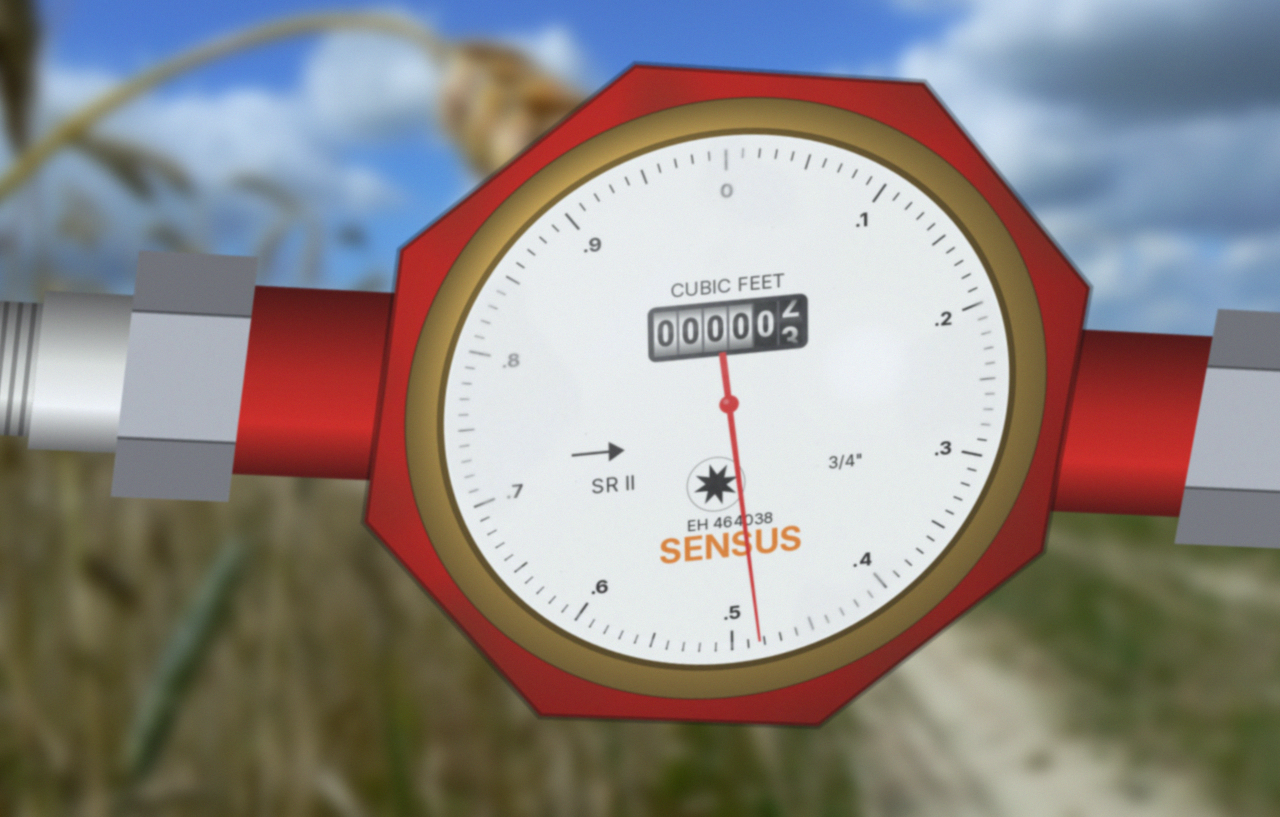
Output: 2.48 ft³
